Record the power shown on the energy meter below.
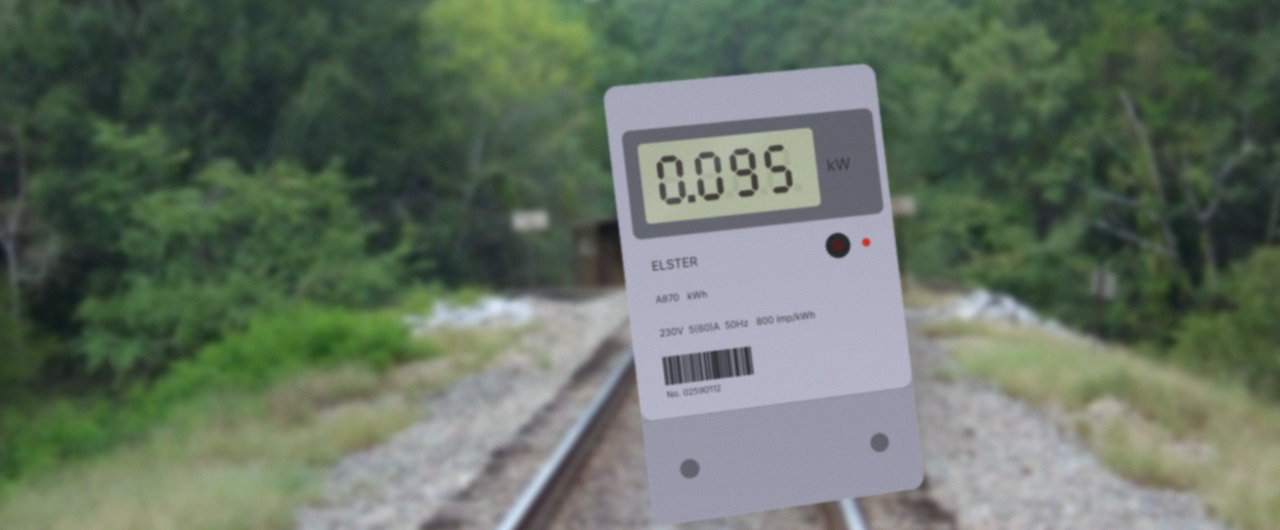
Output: 0.095 kW
